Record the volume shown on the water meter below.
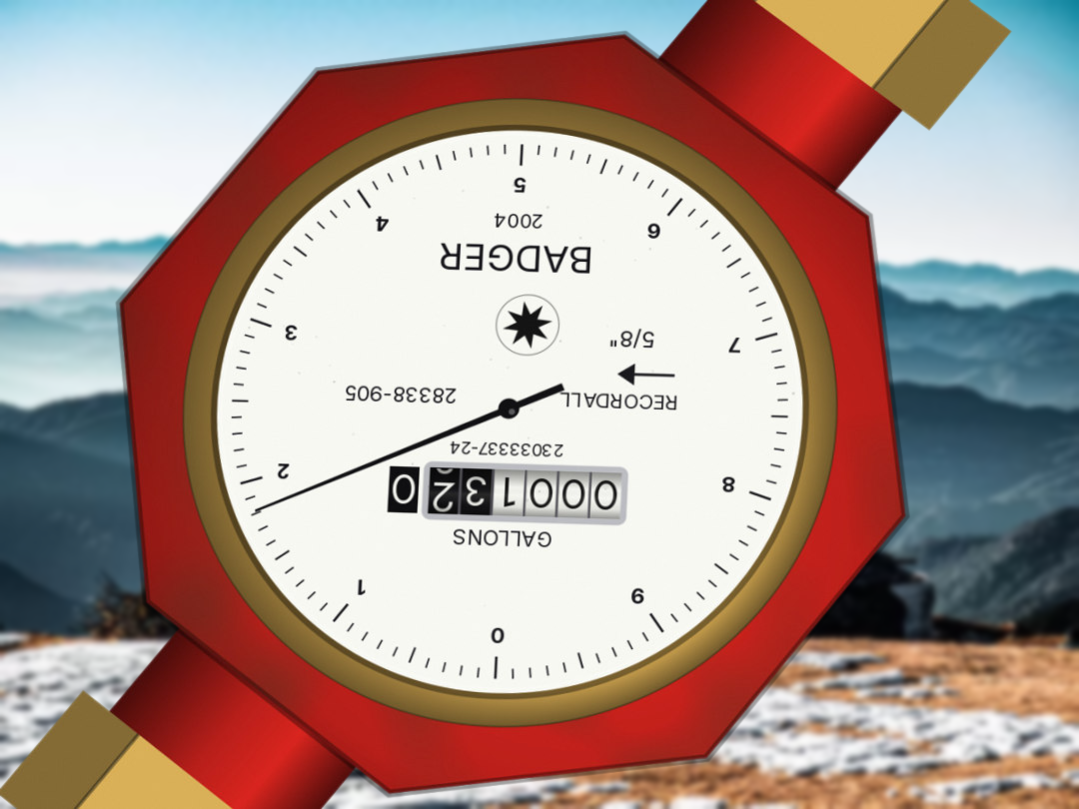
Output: 1321.8 gal
